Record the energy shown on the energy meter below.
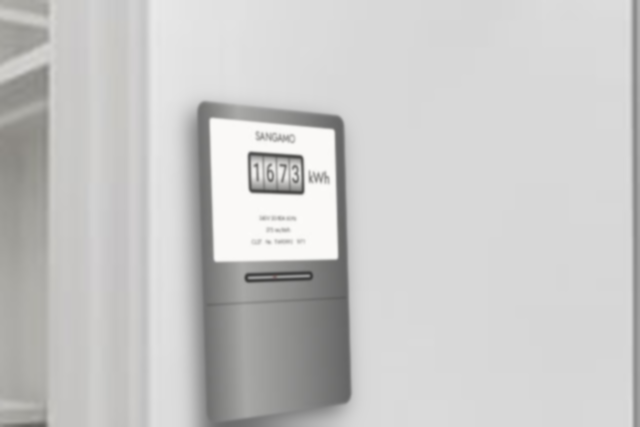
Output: 1673 kWh
